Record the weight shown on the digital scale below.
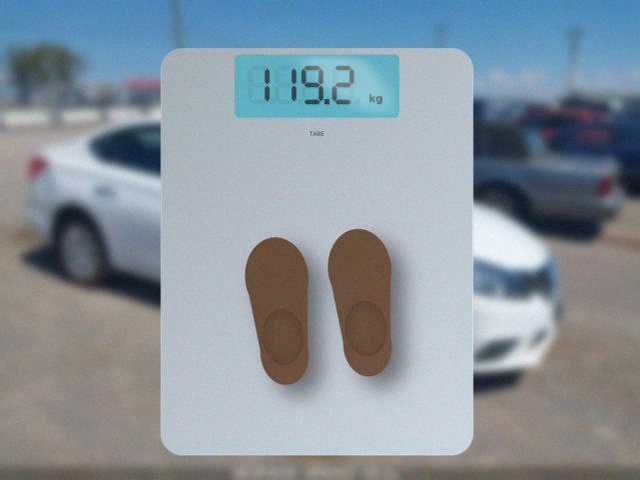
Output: 119.2 kg
